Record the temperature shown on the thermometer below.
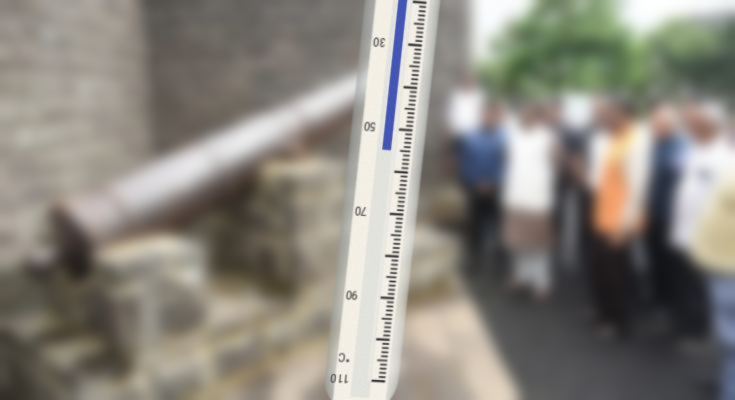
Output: 55 °C
